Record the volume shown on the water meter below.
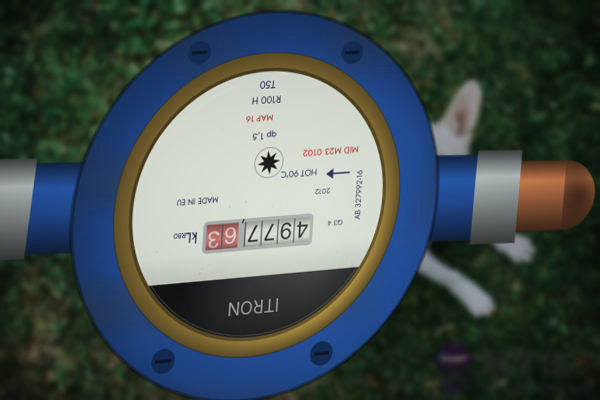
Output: 4977.63 kL
